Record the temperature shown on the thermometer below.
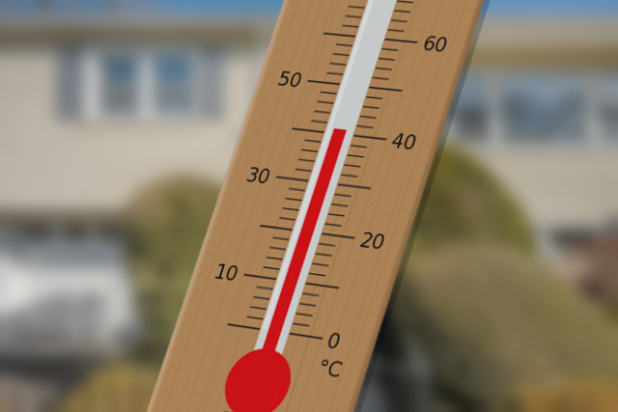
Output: 41 °C
